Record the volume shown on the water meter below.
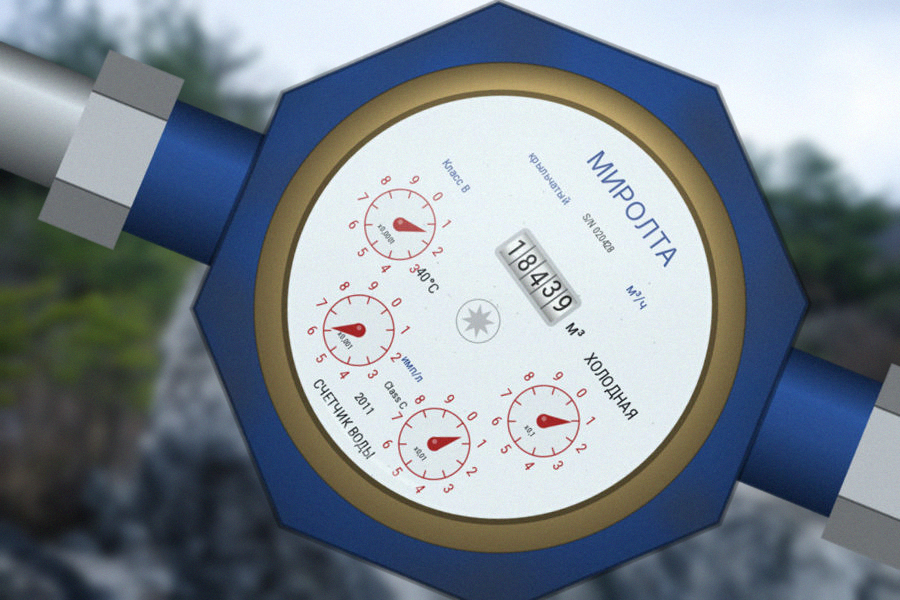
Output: 18439.1061 m³
